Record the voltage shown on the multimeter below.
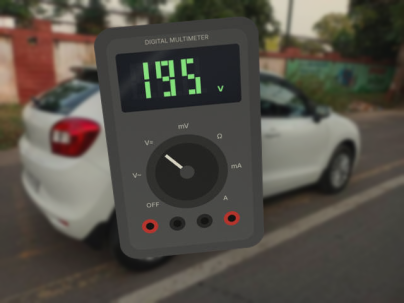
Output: 195 V
